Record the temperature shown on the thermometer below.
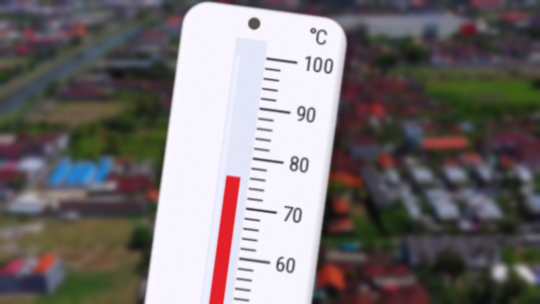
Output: 76 °C
